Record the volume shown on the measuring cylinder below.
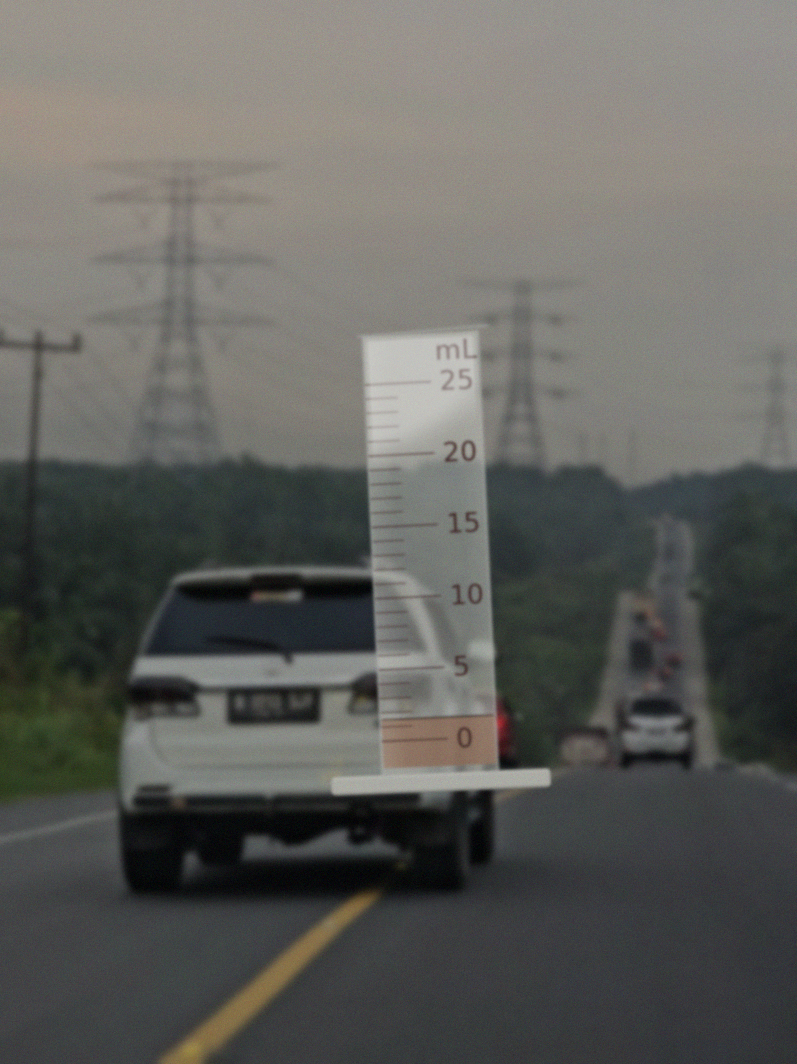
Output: 1.5 mL
